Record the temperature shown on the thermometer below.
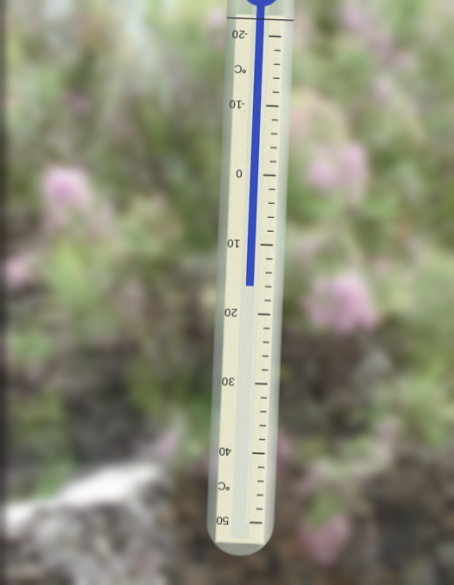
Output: 16 °C
